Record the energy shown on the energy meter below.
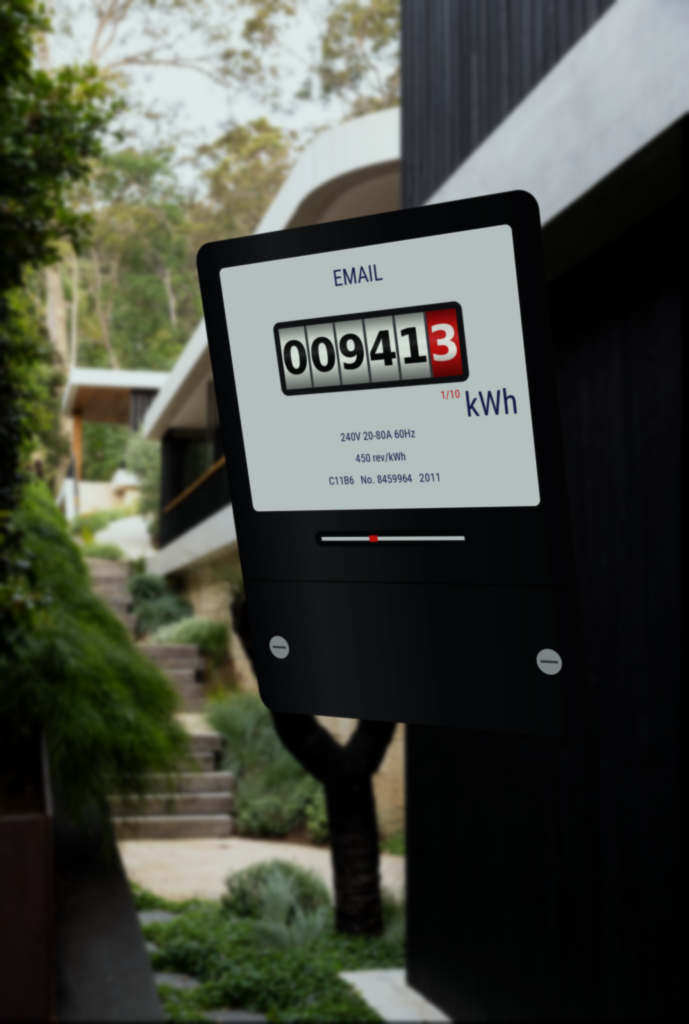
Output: 941.3 kWh
